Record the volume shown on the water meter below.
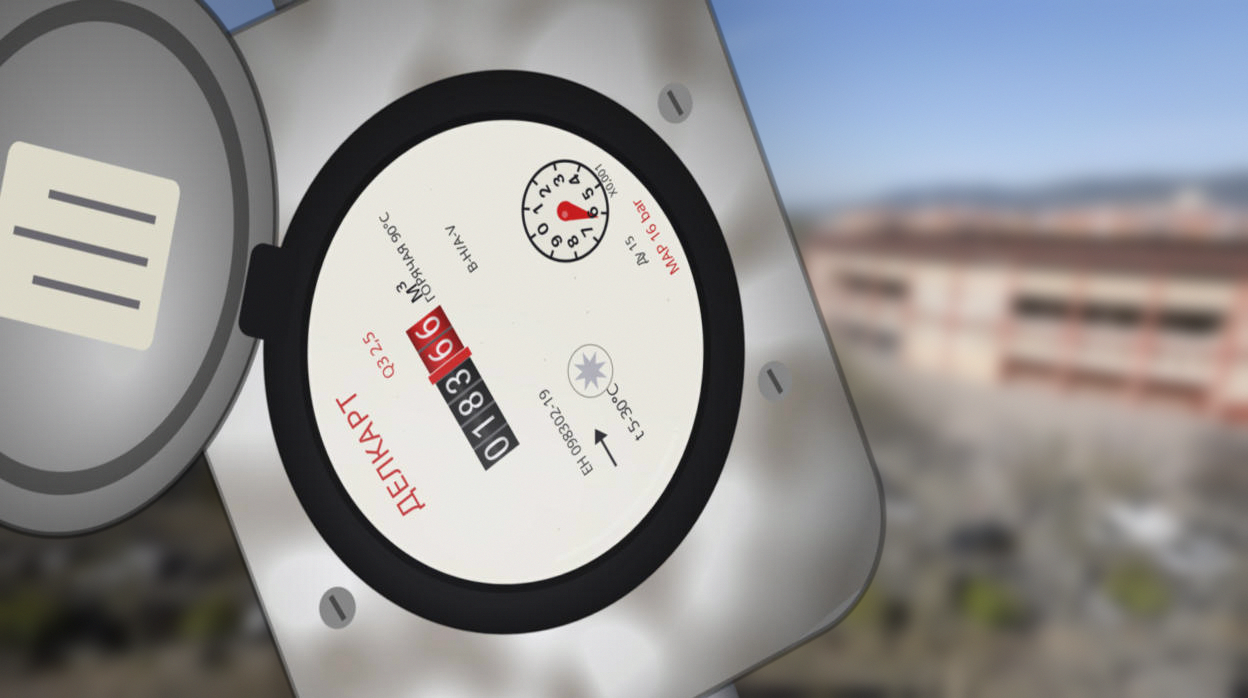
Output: 183.666 m³
